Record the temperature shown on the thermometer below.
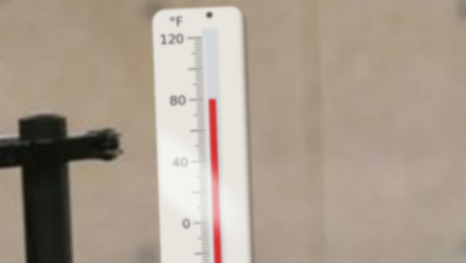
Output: 80 °F
